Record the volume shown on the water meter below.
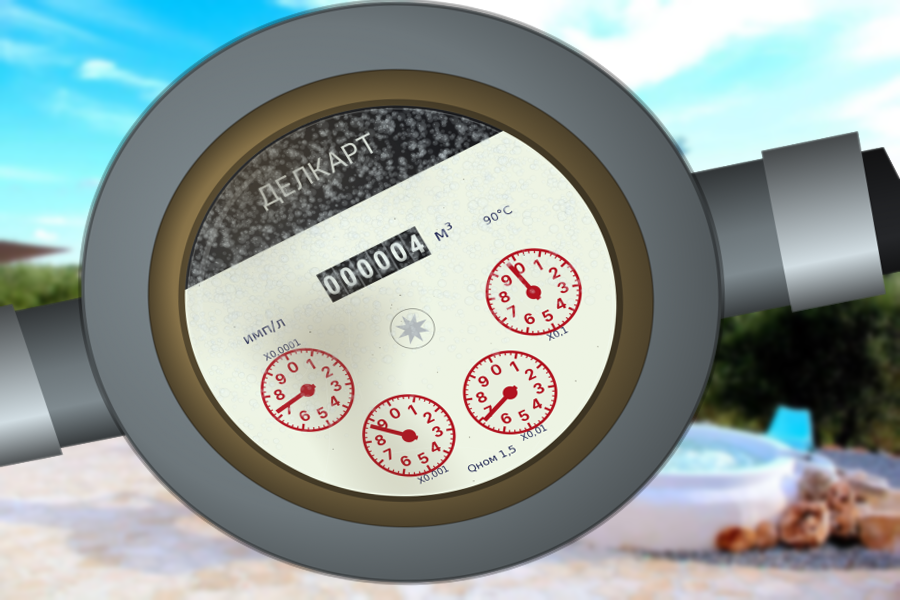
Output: 3.9687 m³
